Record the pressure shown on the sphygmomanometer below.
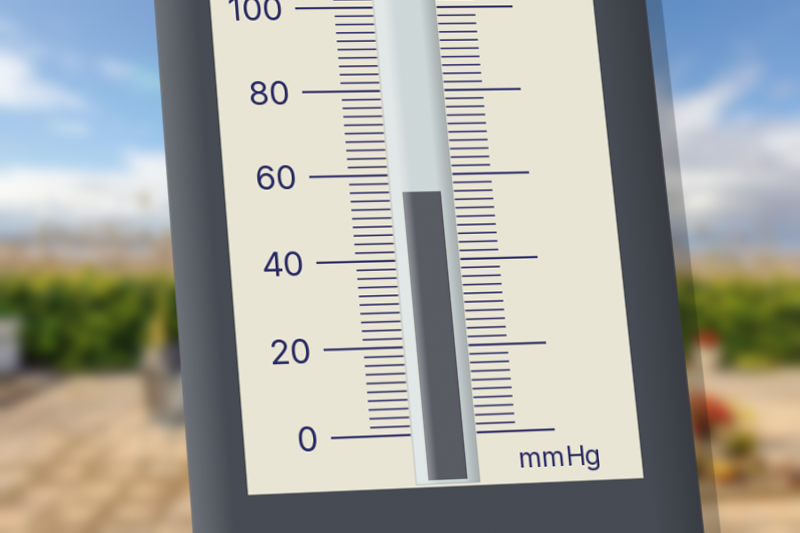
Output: 56 mmHg
